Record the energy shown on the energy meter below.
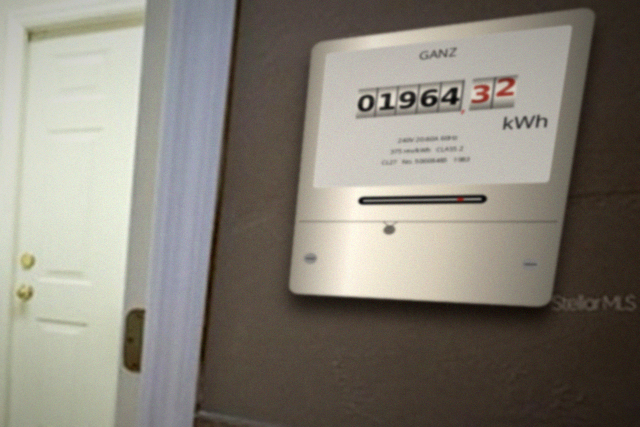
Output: 1964.32 kWh
